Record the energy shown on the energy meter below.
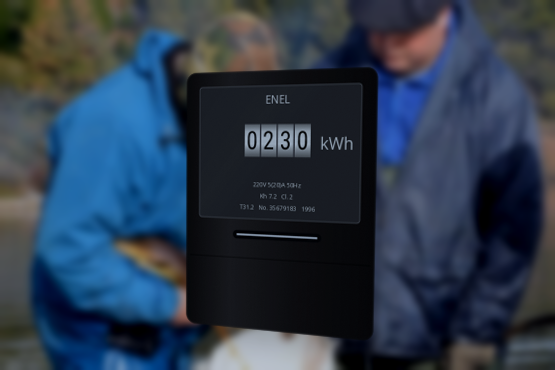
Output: 230 kWh
